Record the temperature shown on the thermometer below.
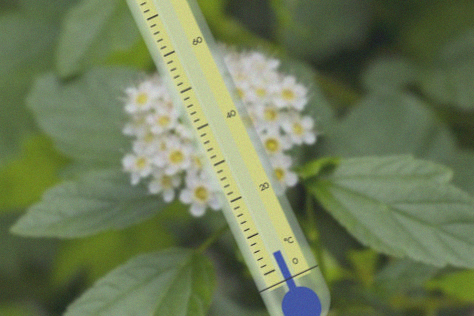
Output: 4 °C
